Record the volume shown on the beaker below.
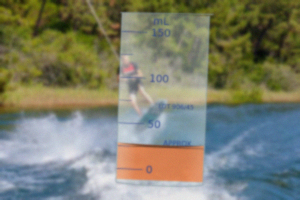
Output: 25 mL
